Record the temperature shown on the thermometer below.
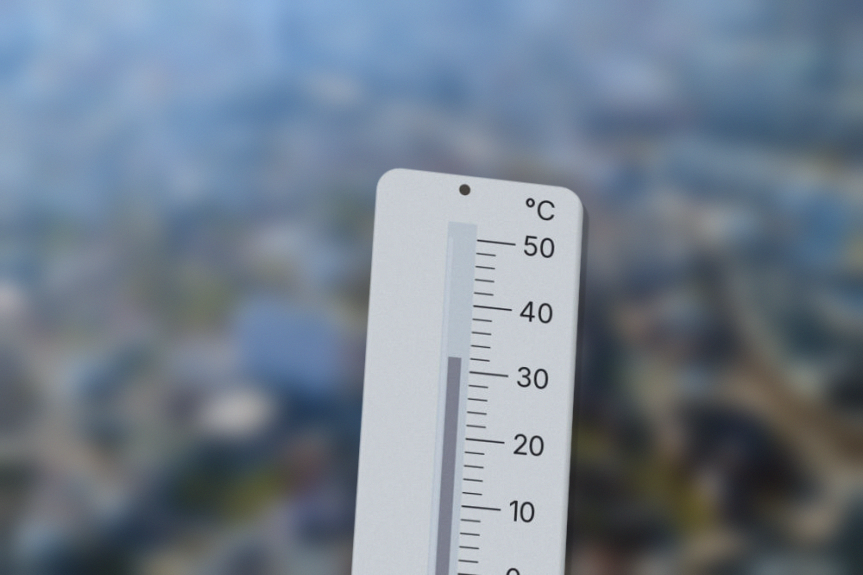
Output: 32 °C
